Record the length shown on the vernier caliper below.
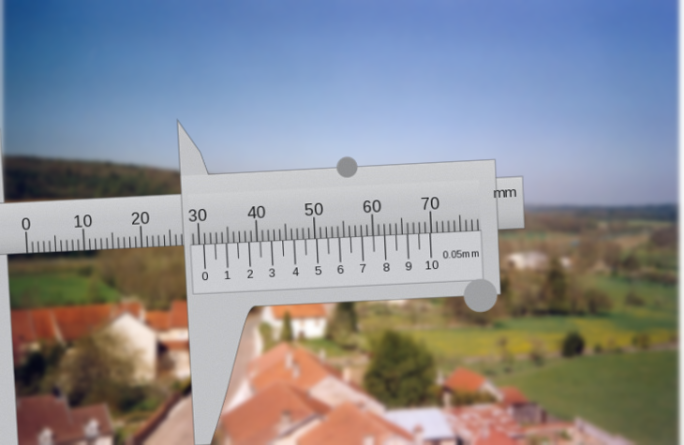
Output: 30.8 mm
